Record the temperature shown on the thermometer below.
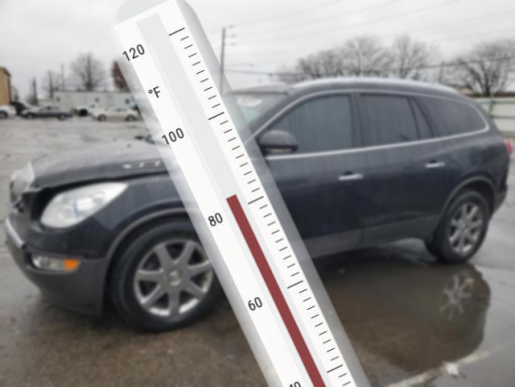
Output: 83 °F
